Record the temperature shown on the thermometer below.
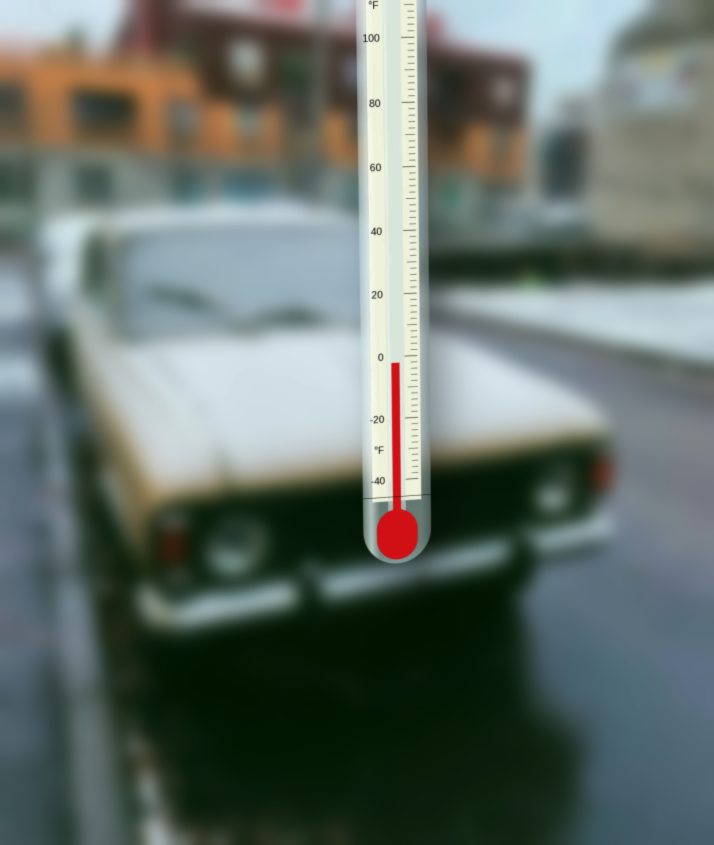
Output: -2 °F
